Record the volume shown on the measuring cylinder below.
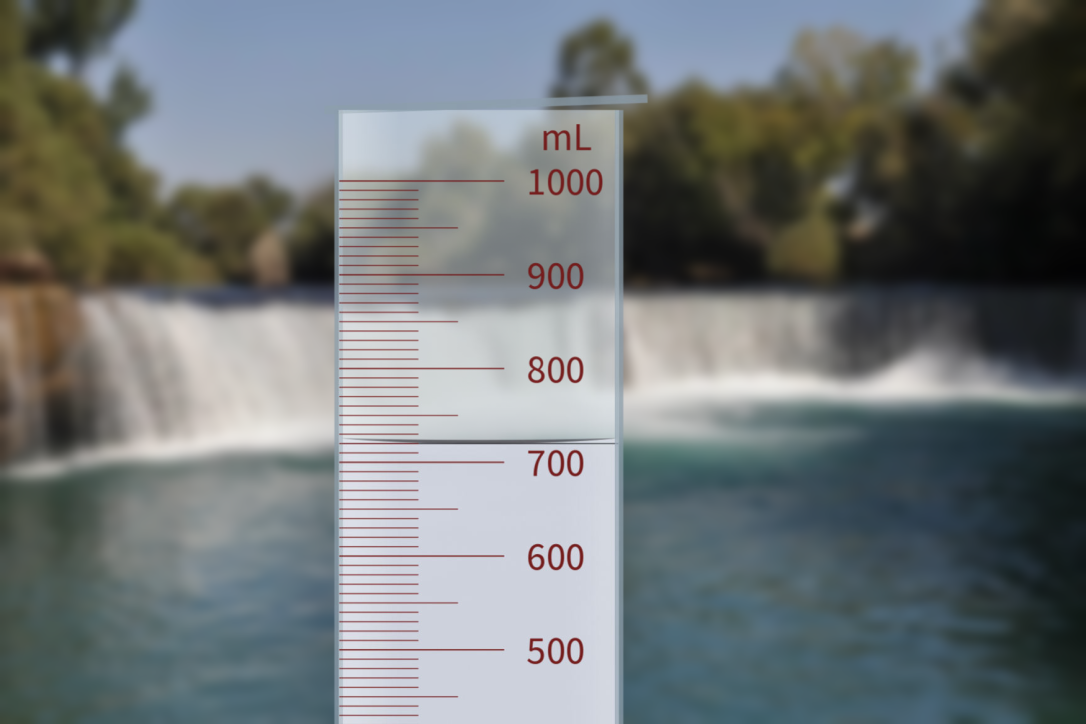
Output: 720 mL
